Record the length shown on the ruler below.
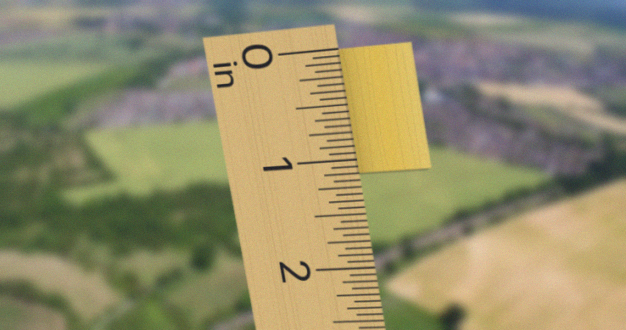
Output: 1.125 in
